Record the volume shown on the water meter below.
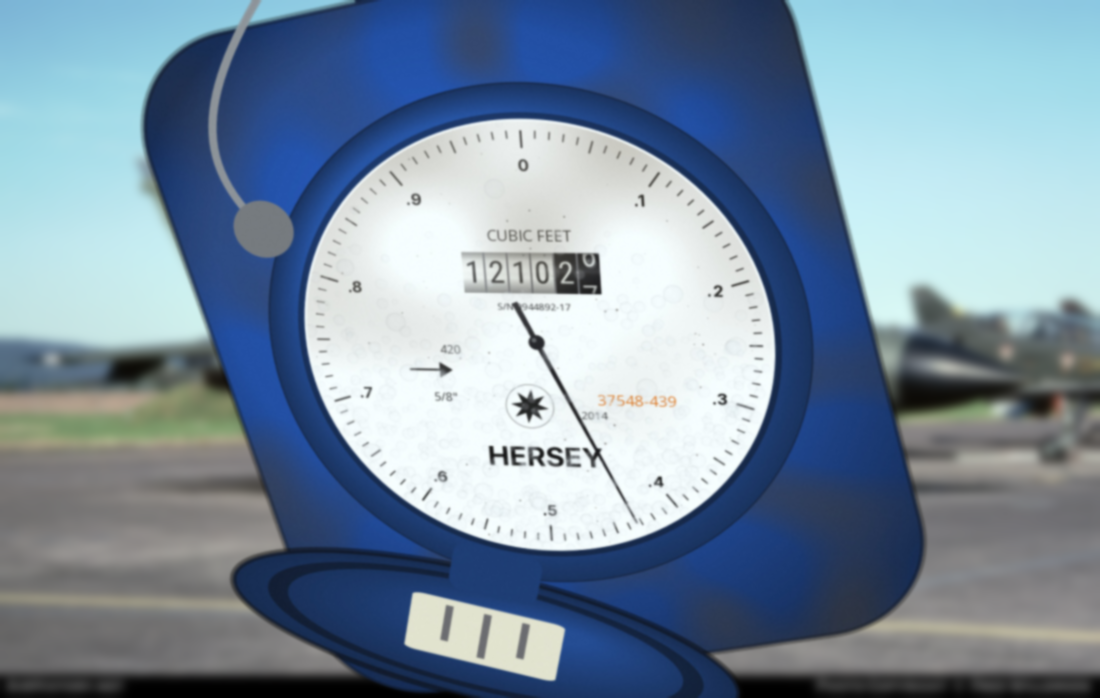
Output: 121026.43 ft³
